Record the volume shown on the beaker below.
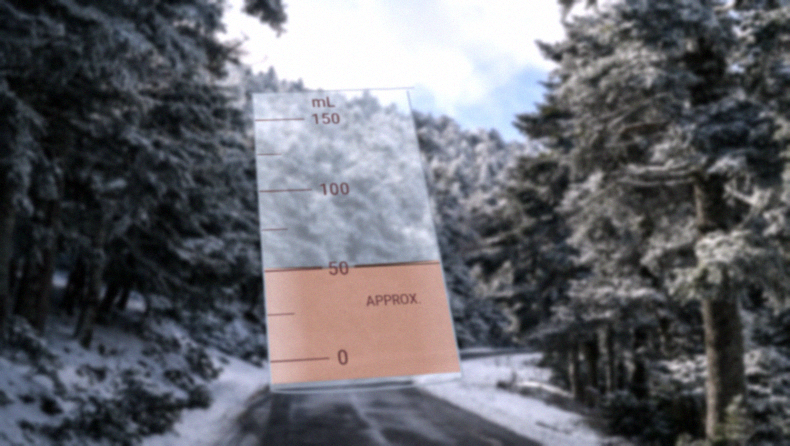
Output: 50 mL
